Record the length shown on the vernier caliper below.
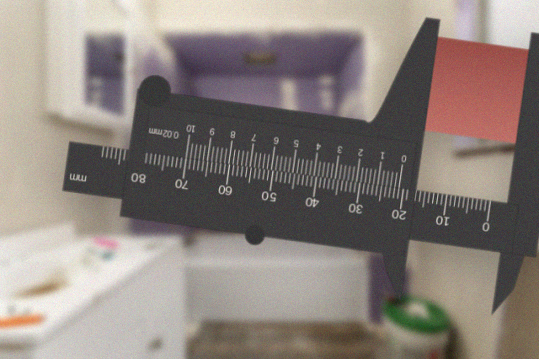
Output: 21.0 mm
